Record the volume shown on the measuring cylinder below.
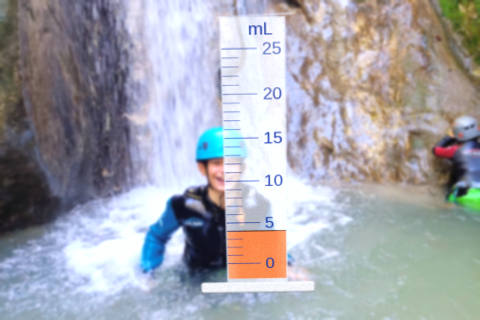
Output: 4 mL
